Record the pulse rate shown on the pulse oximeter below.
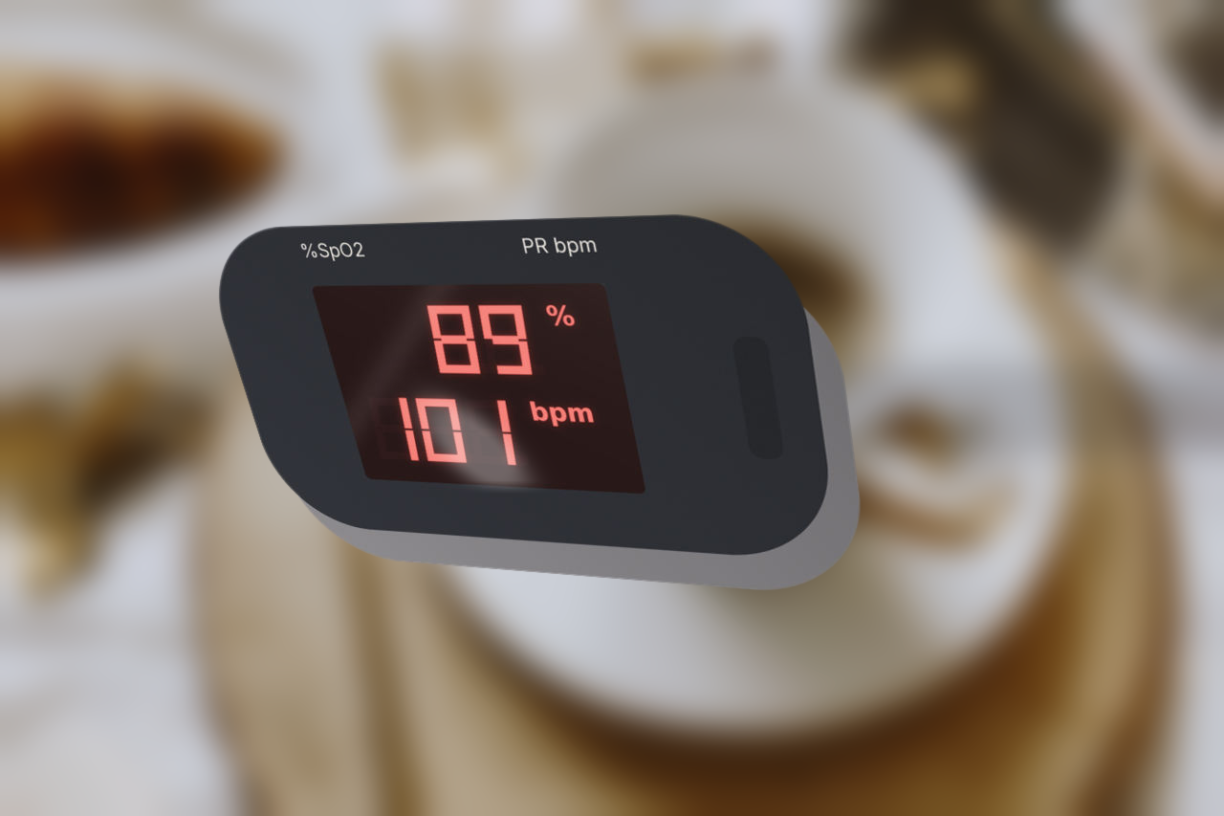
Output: 101 bpm
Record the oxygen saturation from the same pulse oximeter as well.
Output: 89 %
